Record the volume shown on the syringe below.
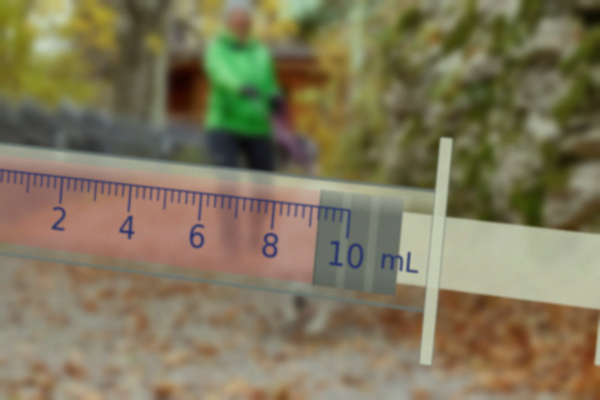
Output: 9.2 mL
